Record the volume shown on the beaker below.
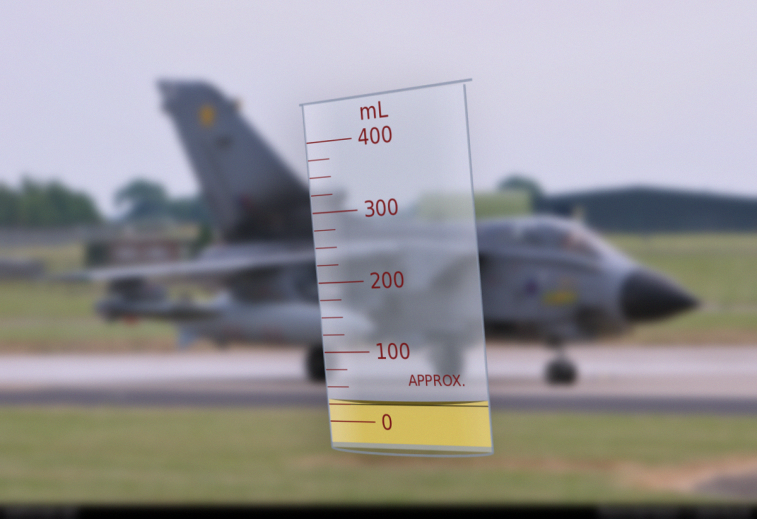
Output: 25 mL
